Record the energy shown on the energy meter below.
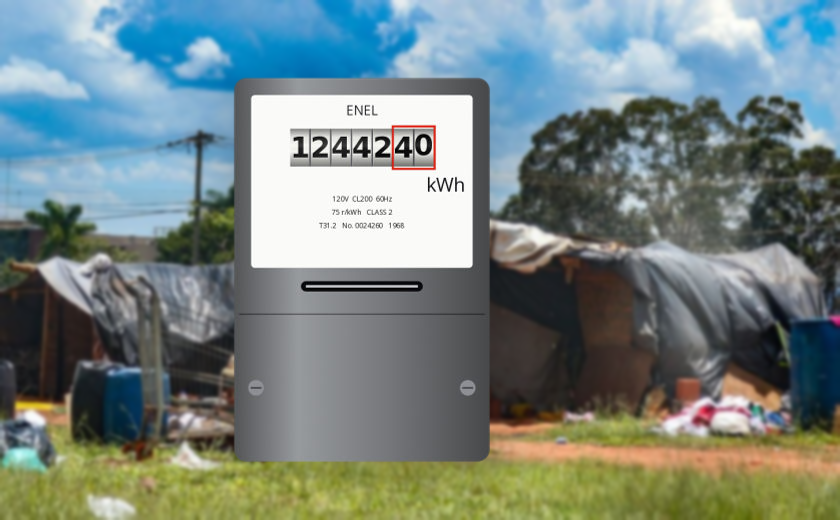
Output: 12442.40 kWh
